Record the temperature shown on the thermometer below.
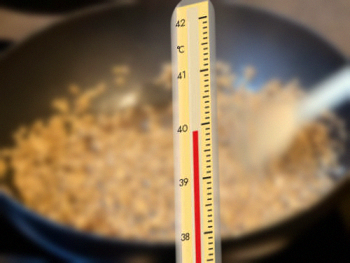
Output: 39.9 °C
